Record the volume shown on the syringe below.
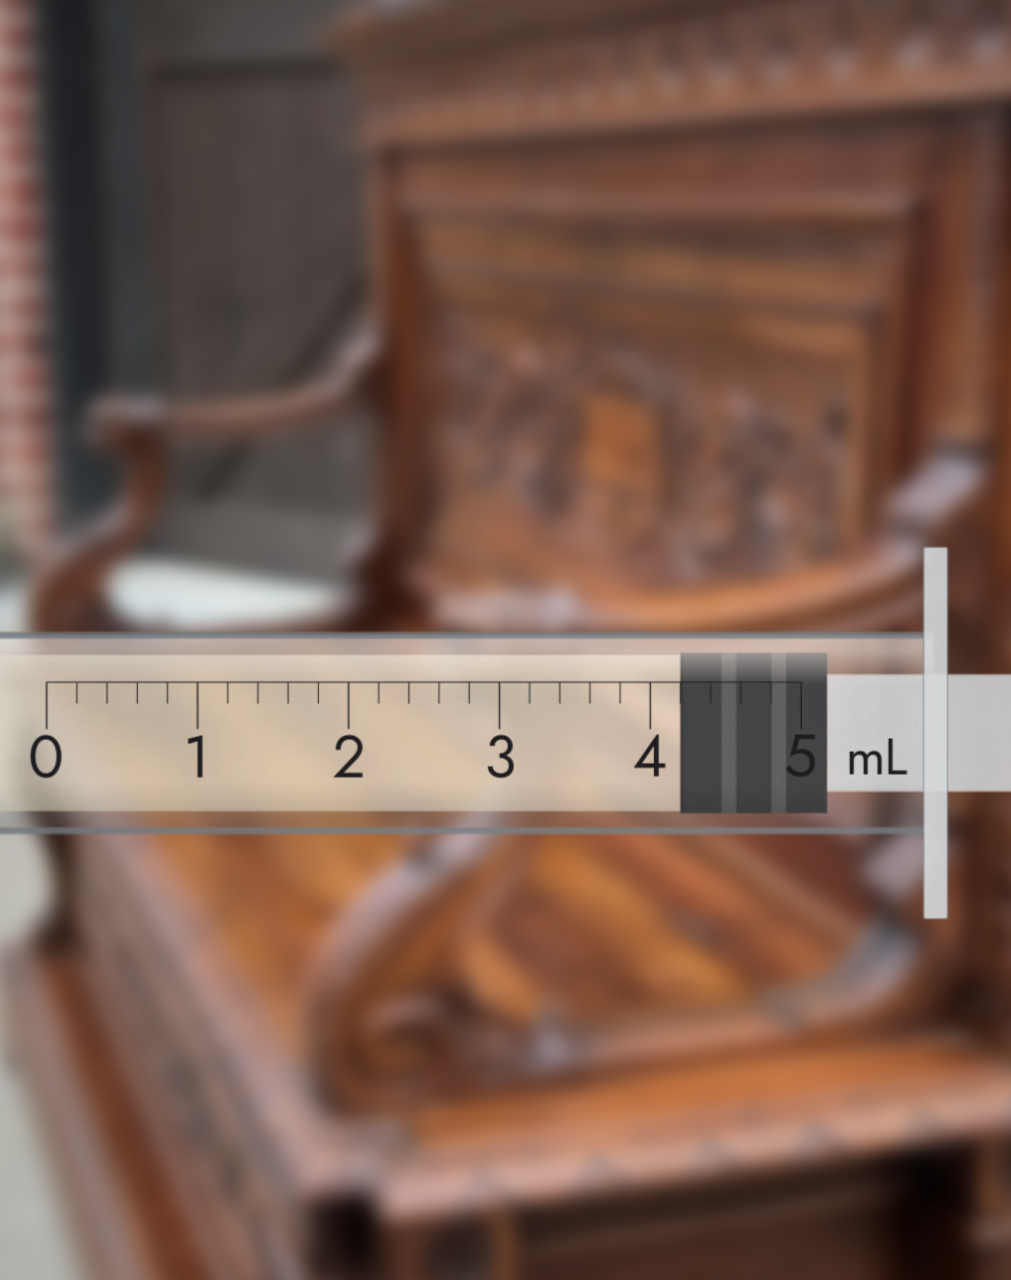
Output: 4.2 mL
